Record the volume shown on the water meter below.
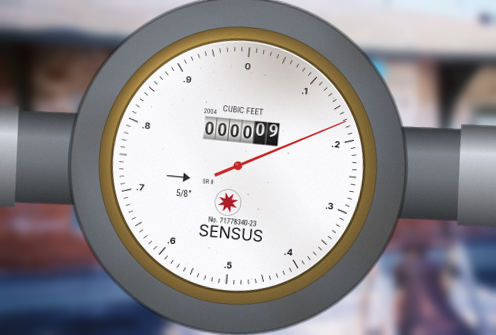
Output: 9.17 ft³
